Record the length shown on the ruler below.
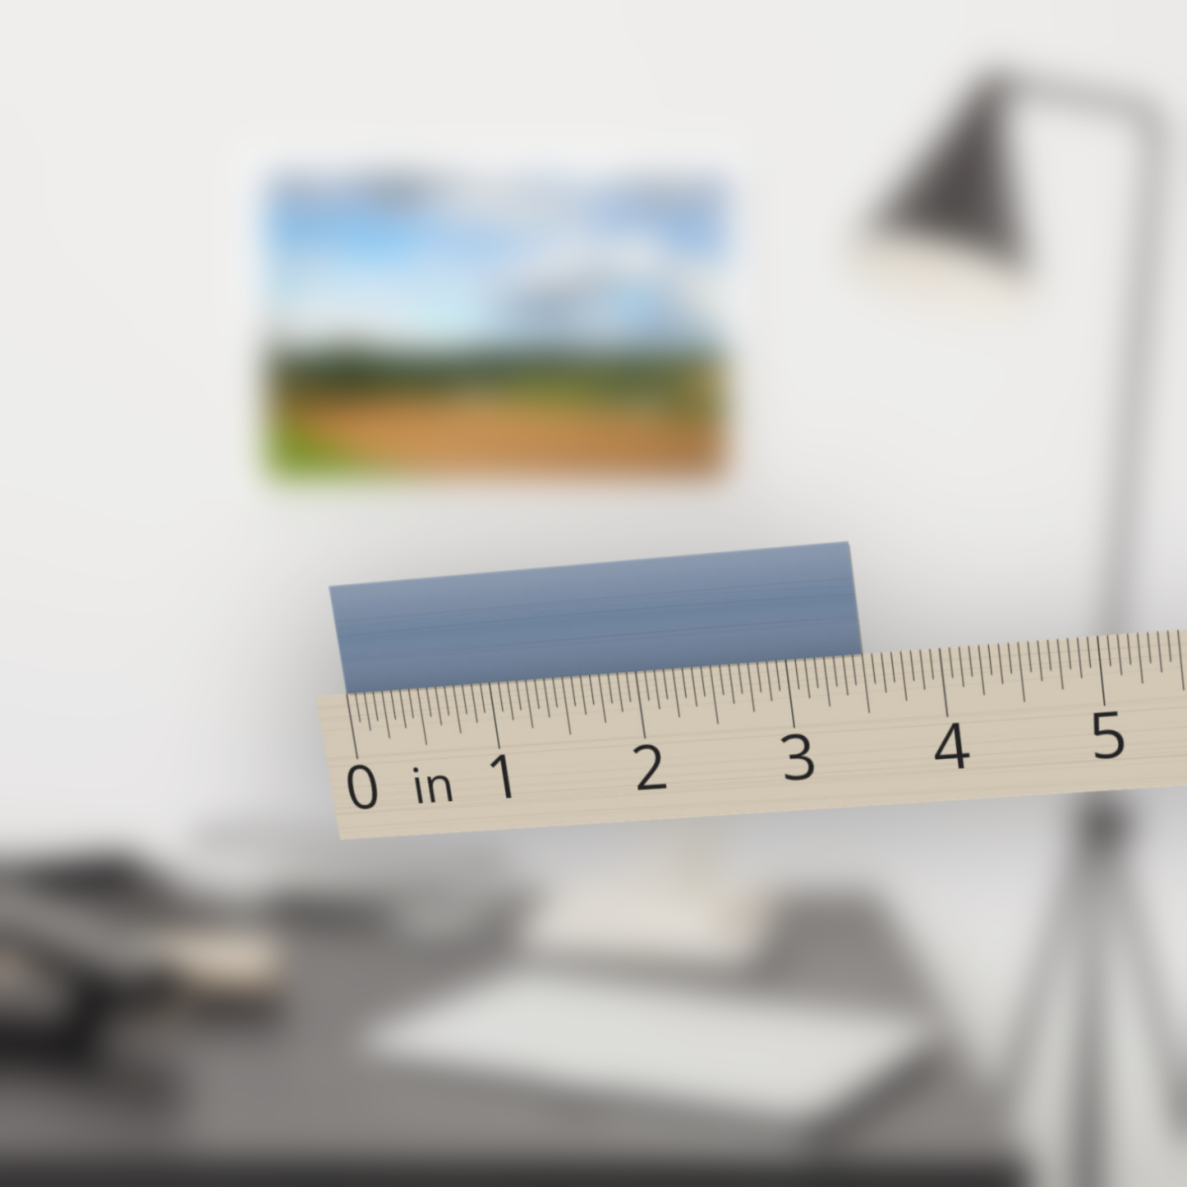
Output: 3.5 in
